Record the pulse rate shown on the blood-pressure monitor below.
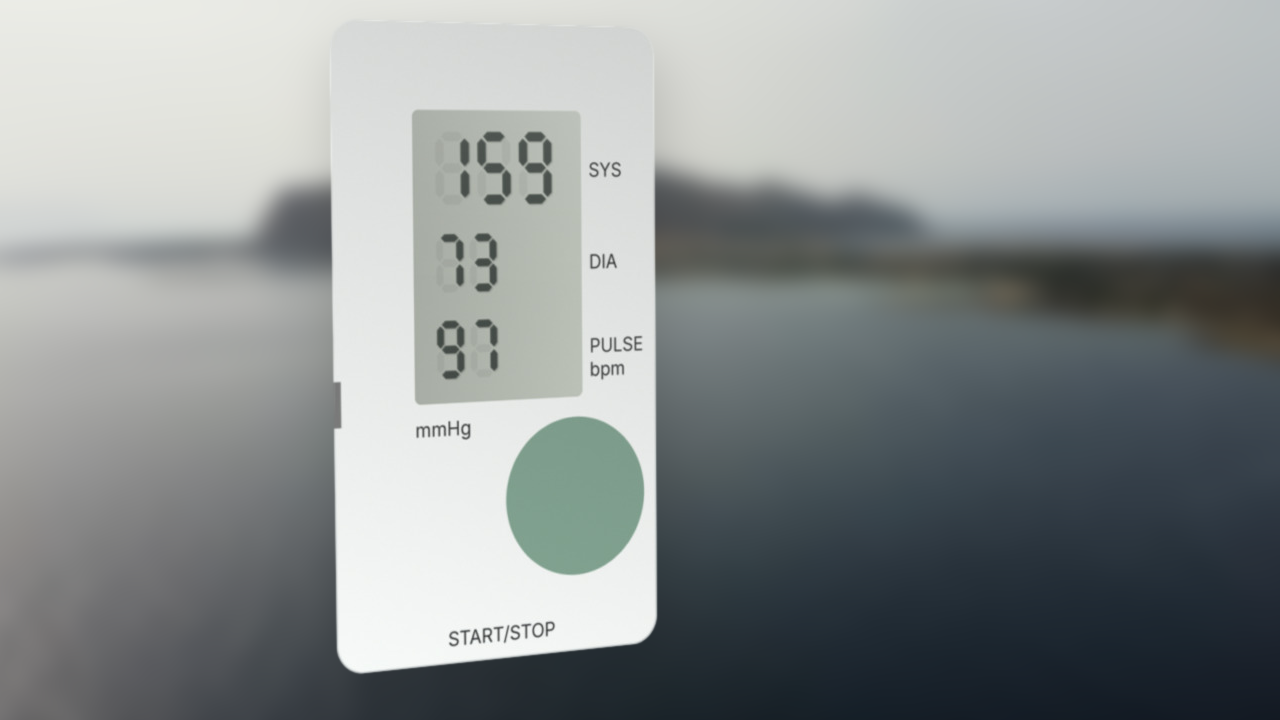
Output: 97 bpm
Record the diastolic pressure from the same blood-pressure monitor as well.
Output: 73 mmHg
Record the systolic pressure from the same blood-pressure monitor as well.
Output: 159 mmHg
